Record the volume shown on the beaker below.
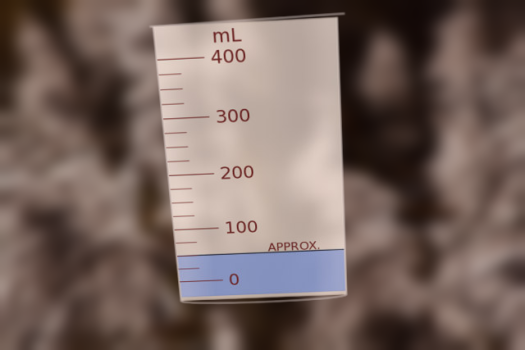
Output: 50 mL
